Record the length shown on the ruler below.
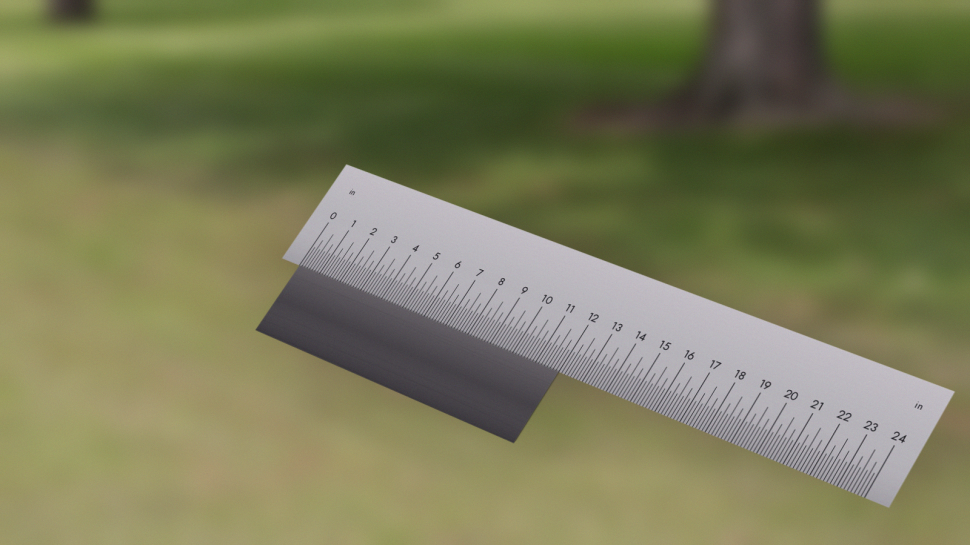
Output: 12 in
